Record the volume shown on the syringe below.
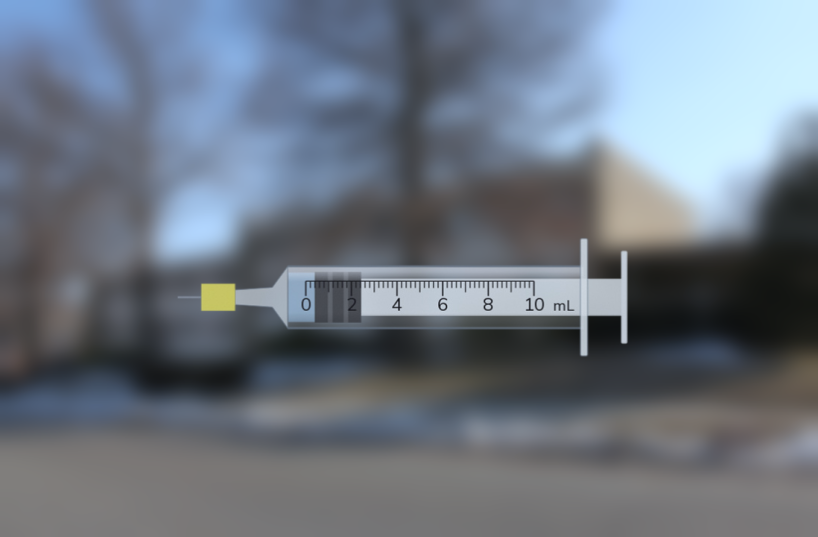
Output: 0.4 mL
